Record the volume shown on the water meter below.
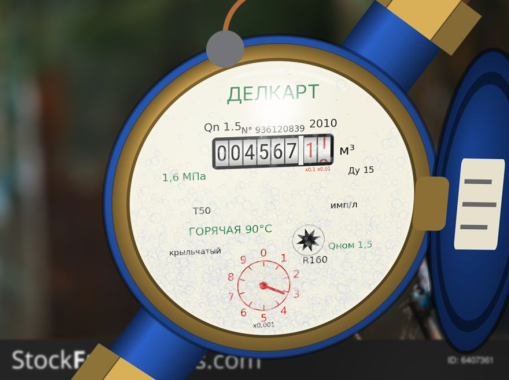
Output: 4567.113 m³
